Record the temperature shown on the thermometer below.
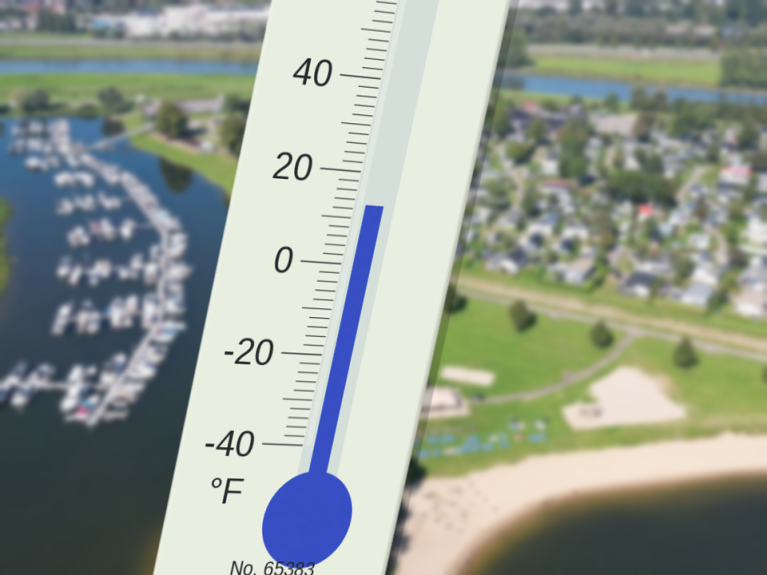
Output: 13 °F
